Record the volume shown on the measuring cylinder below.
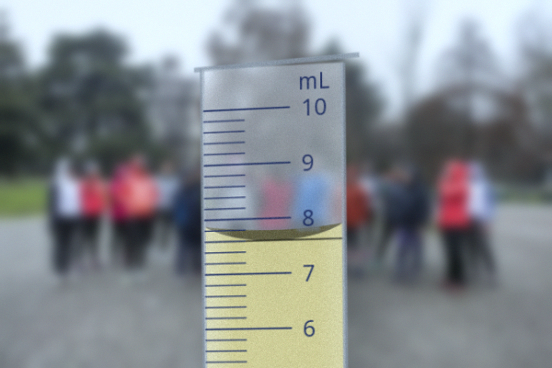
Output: 7.6 mL
